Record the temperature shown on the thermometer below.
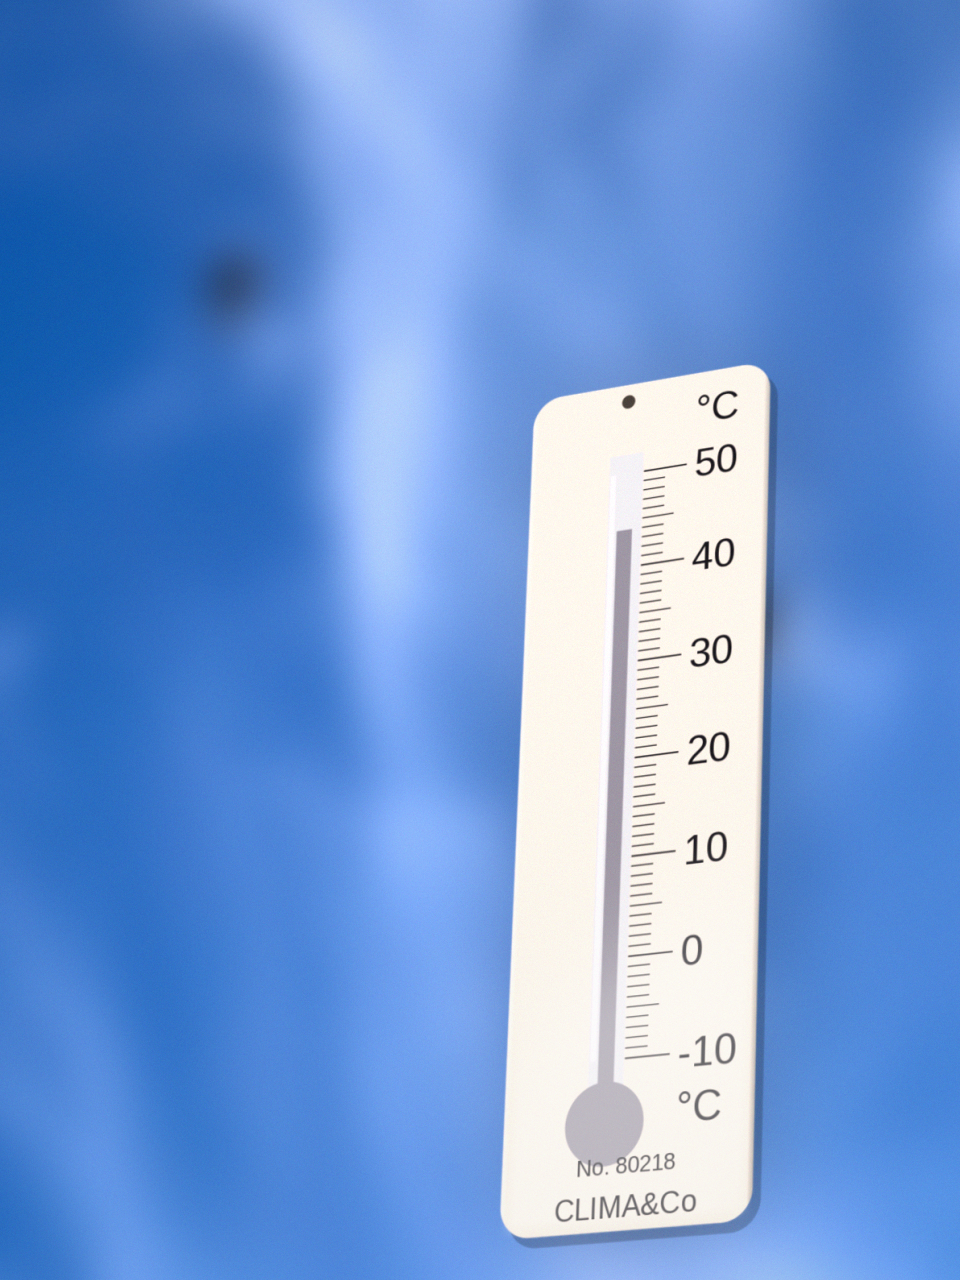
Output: 44 °C
